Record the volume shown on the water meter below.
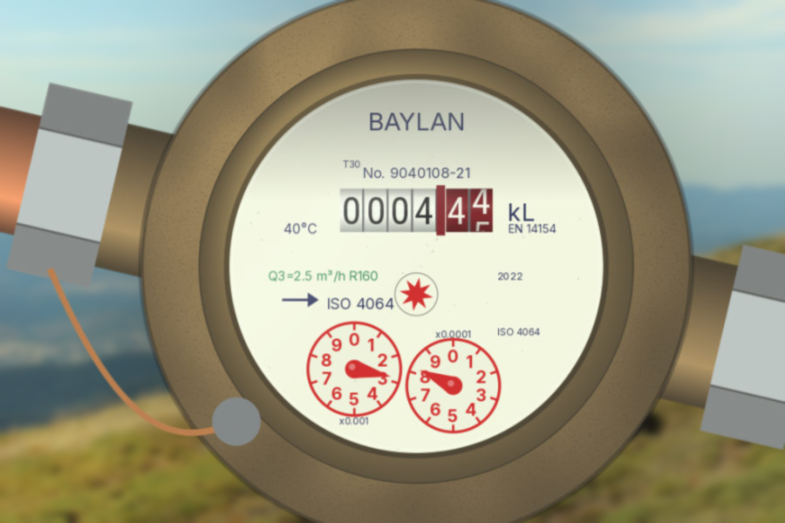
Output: 4.4428 kL
